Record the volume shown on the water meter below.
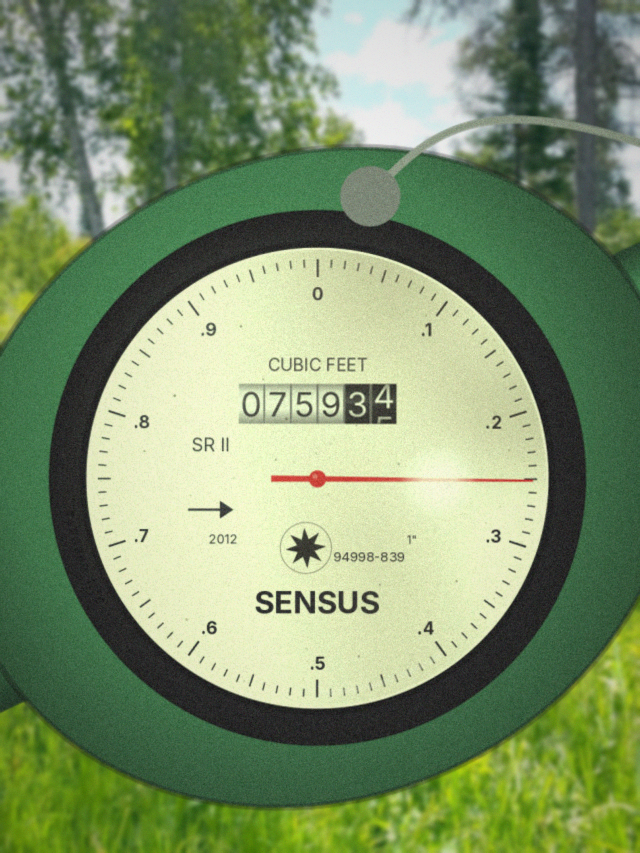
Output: 75934.25 ft³
